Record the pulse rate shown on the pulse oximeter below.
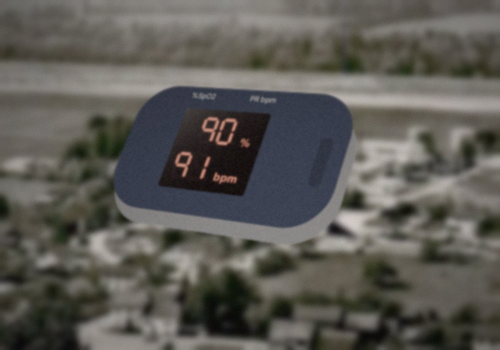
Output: 91 bpm
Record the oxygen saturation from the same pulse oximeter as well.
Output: 90 %
